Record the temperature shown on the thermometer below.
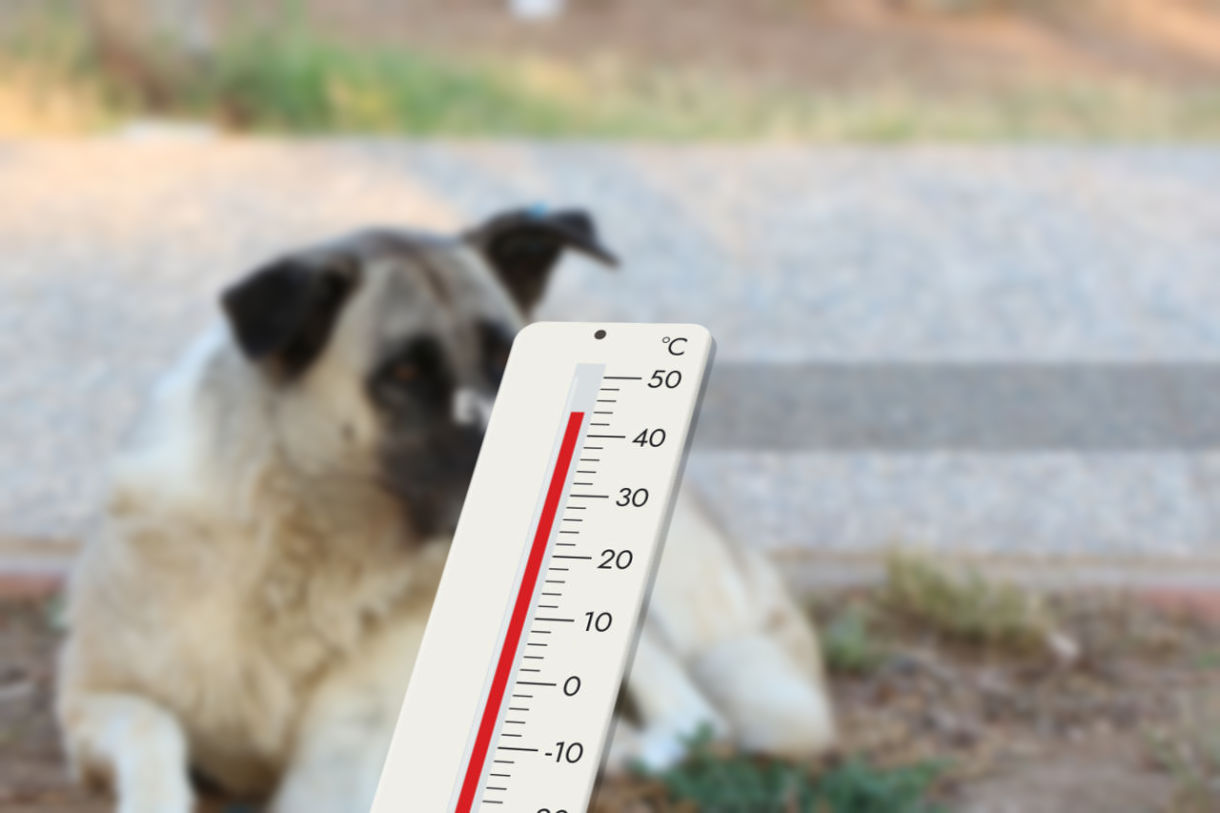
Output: 44 °C
